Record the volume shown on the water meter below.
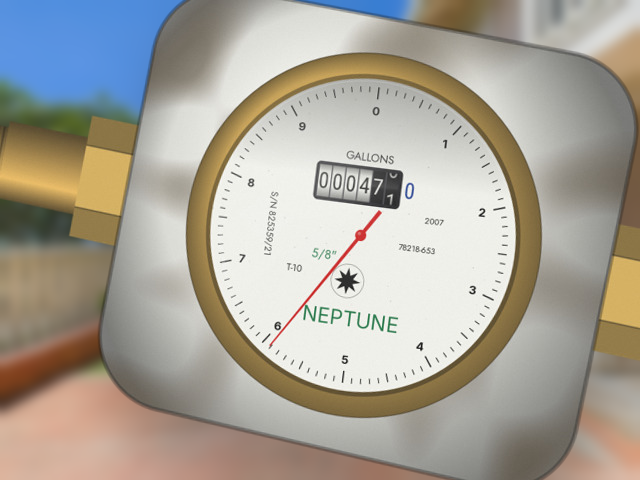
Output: 4705.9 gal
